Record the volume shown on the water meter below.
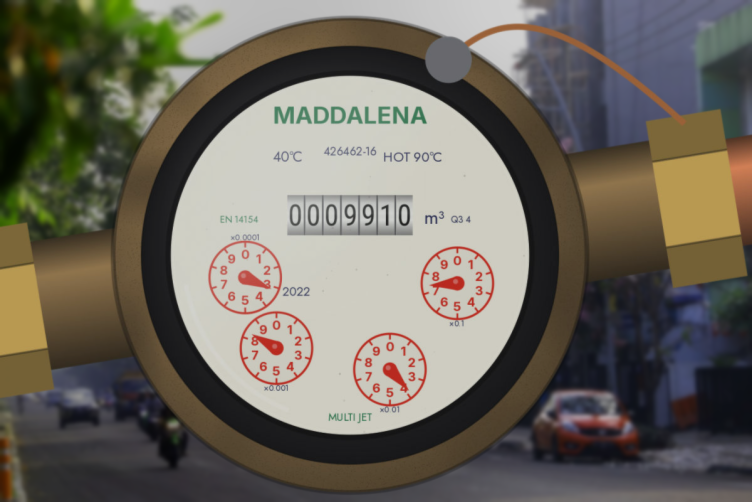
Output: 9910.7383 m³
